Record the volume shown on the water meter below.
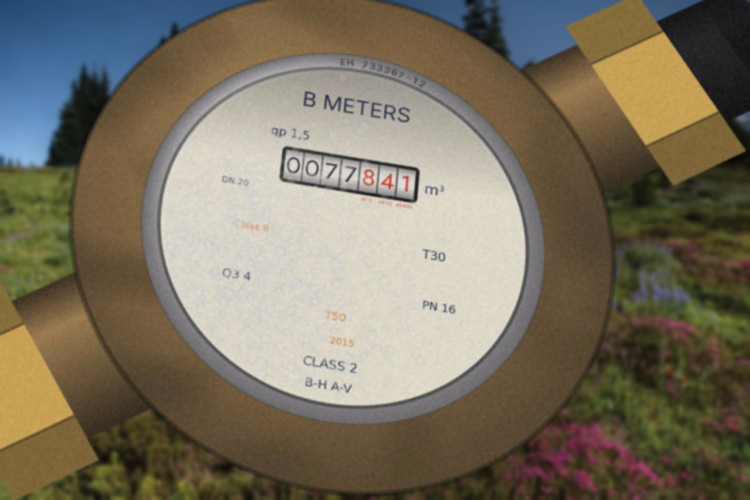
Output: 77.841 m³
